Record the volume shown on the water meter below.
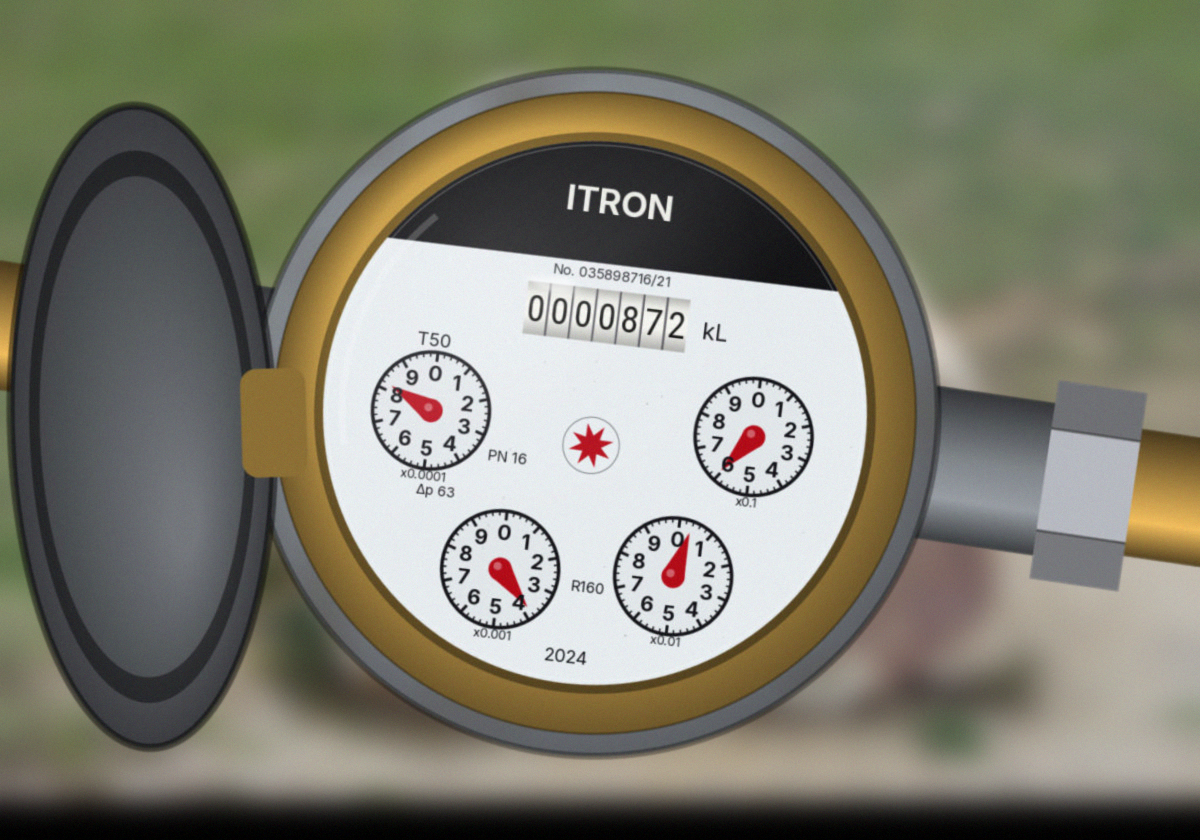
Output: 872.6038 kL
